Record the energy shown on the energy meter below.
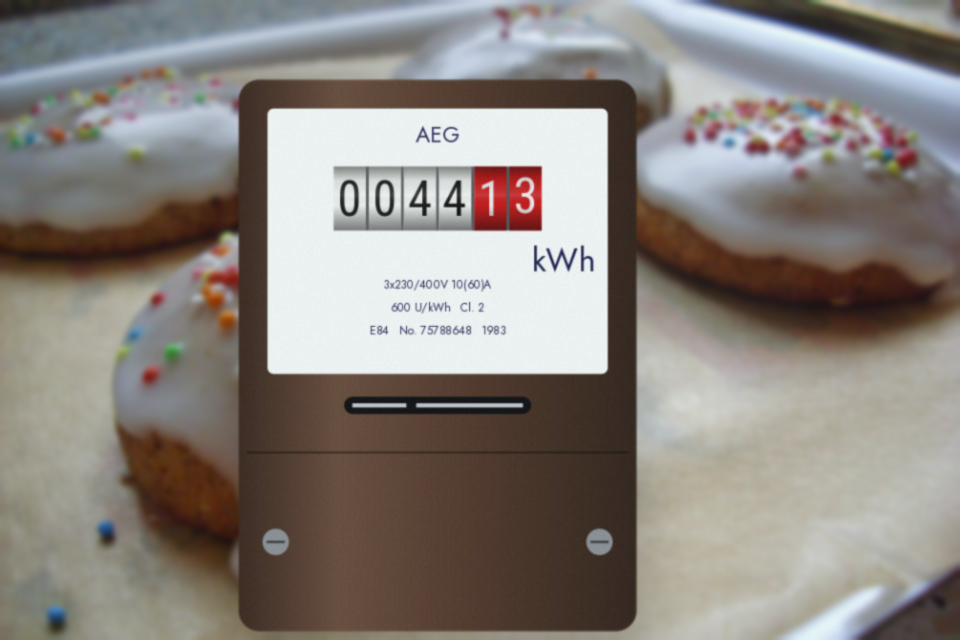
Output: 44.13 kWh
